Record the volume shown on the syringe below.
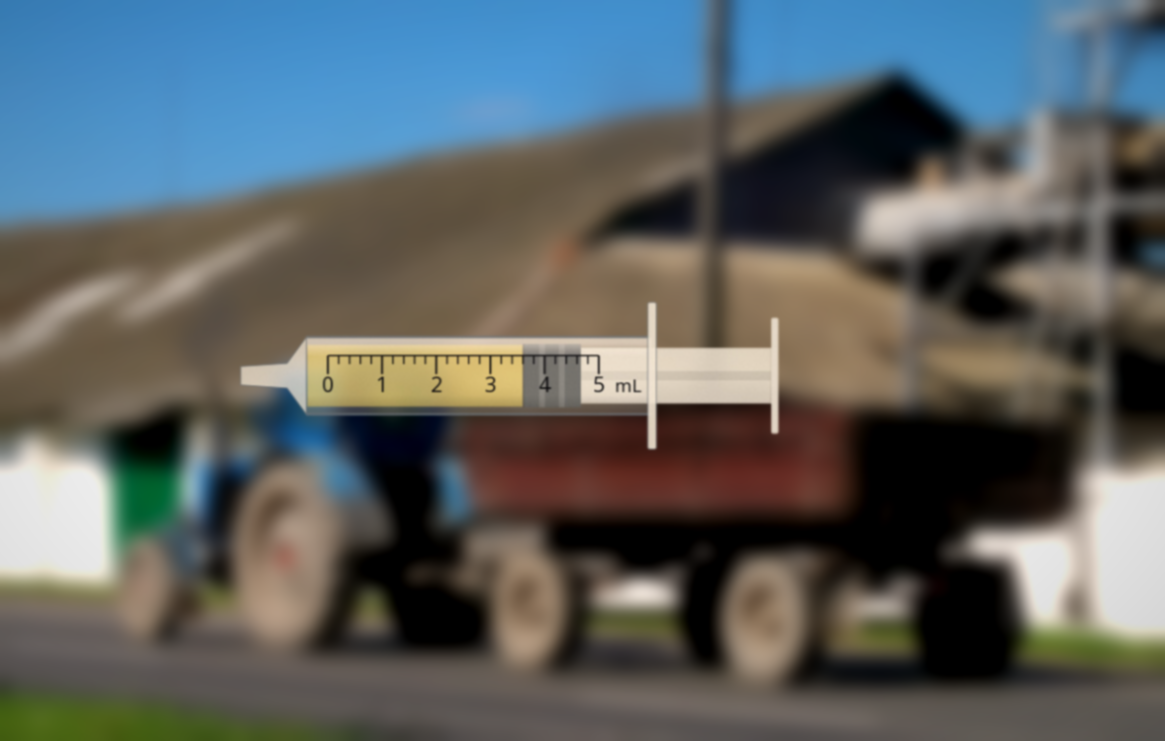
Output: 3.6 mL
